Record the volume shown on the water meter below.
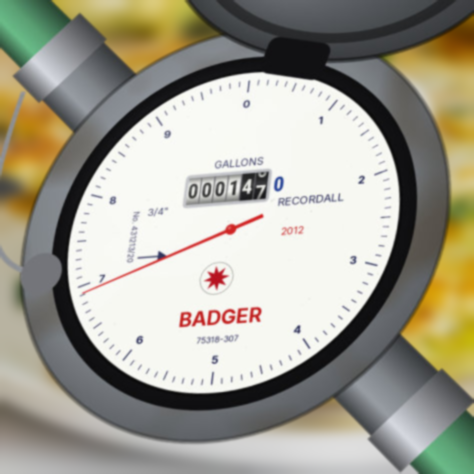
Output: 1466.9 gal
